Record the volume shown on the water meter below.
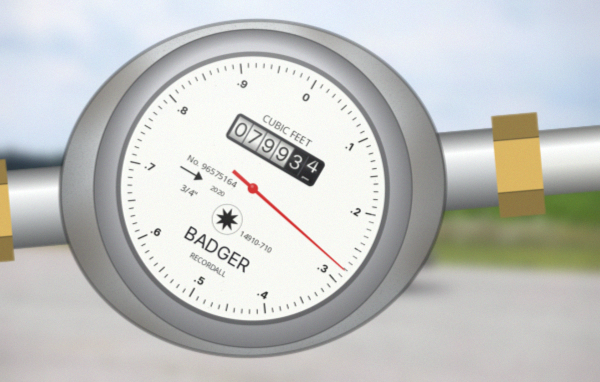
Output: 79934.28 ft³
